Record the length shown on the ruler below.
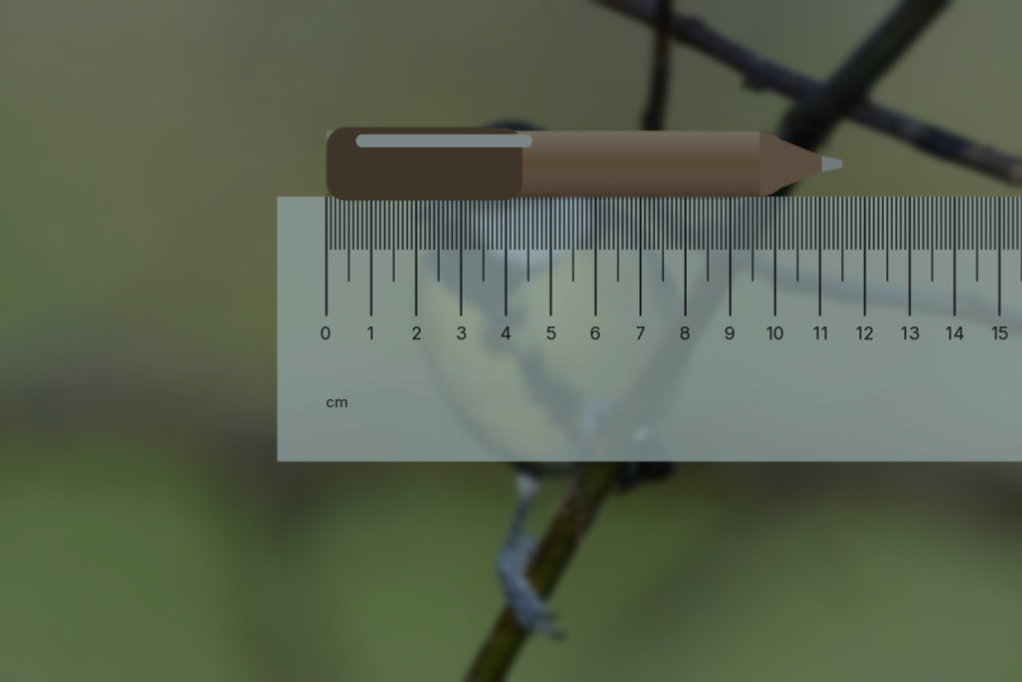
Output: 11.5 cm
